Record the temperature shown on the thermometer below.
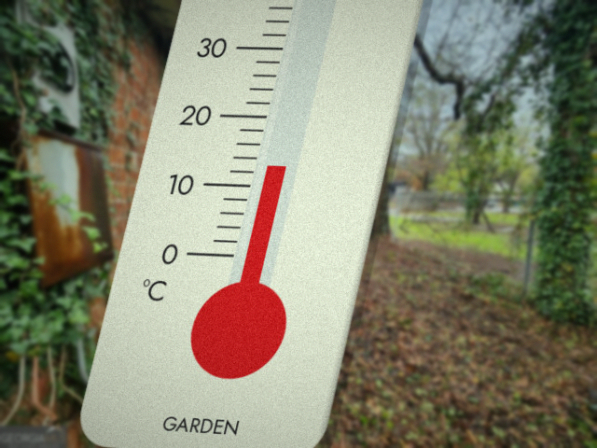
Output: 13 °C
